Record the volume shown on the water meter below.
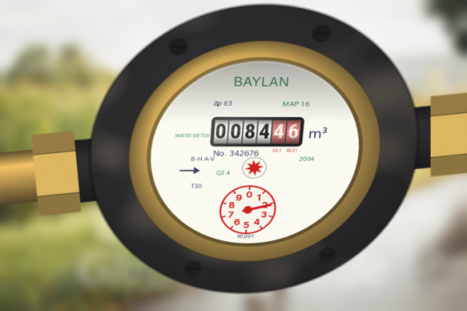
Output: 84.462 m³
